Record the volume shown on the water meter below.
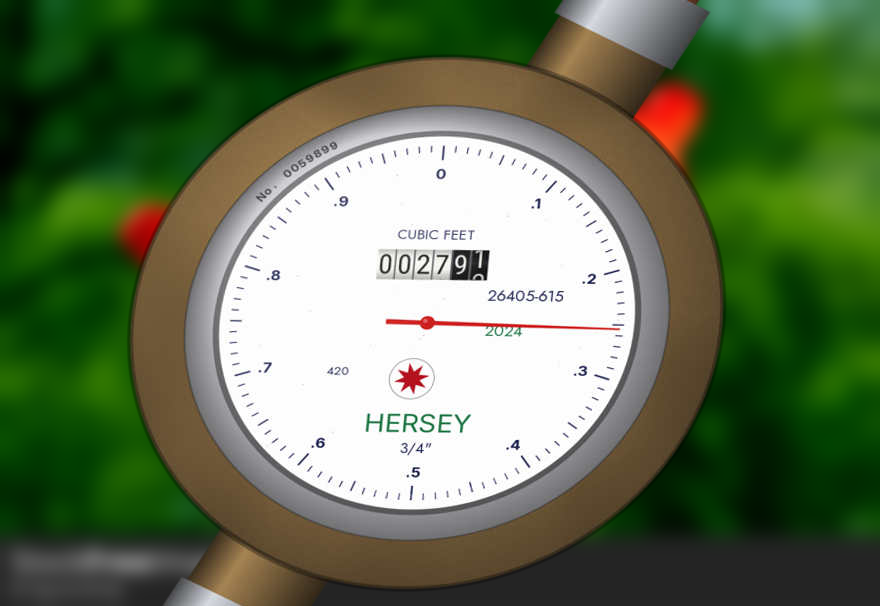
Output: 2791.25 ft³
